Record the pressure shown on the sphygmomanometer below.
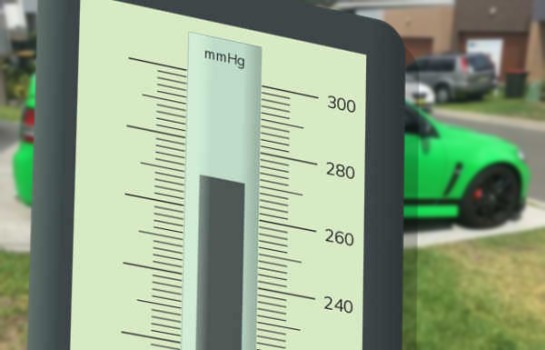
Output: 270 mmHg
